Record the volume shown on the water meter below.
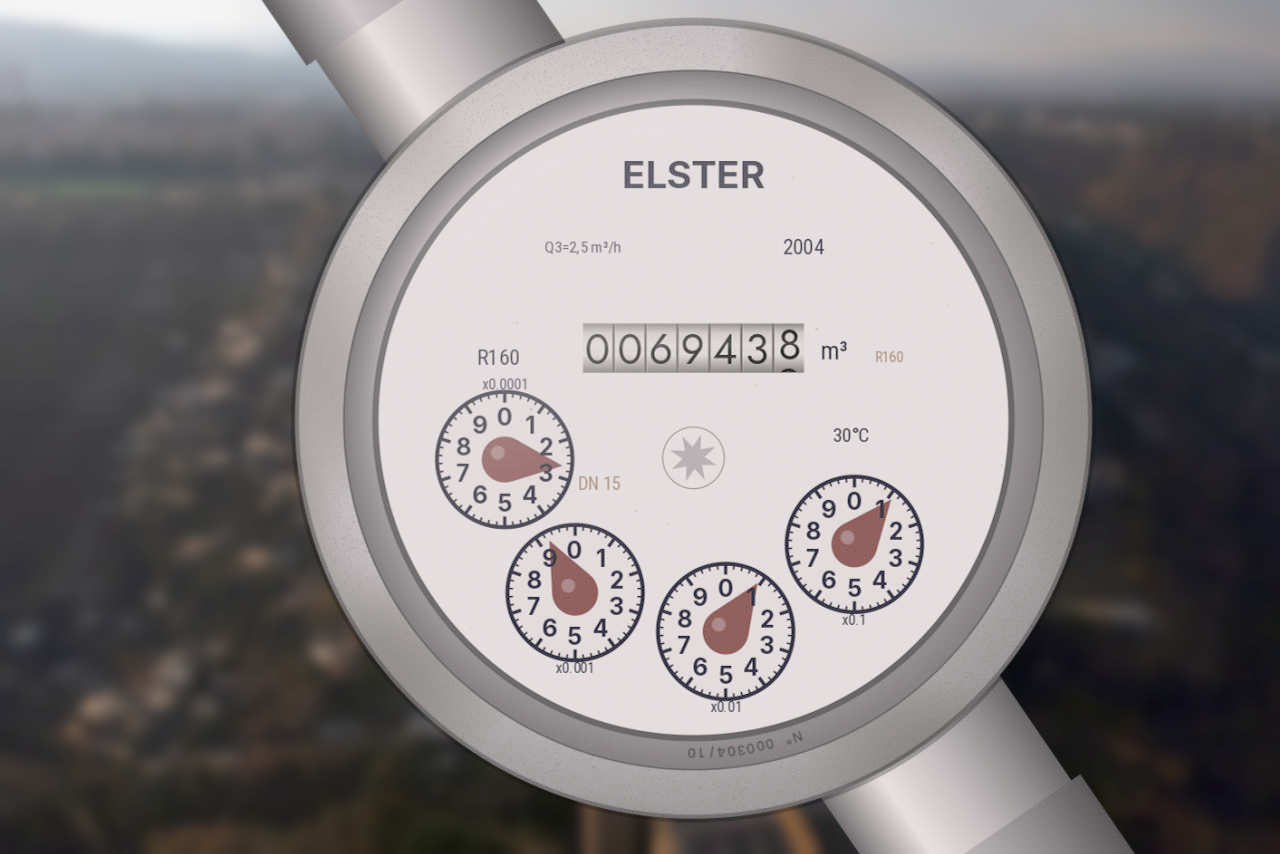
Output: 69438.1092 m³
